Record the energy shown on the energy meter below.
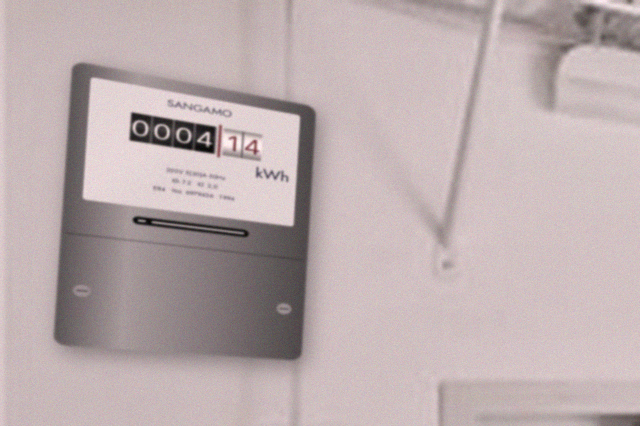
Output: 4.14 kWh
